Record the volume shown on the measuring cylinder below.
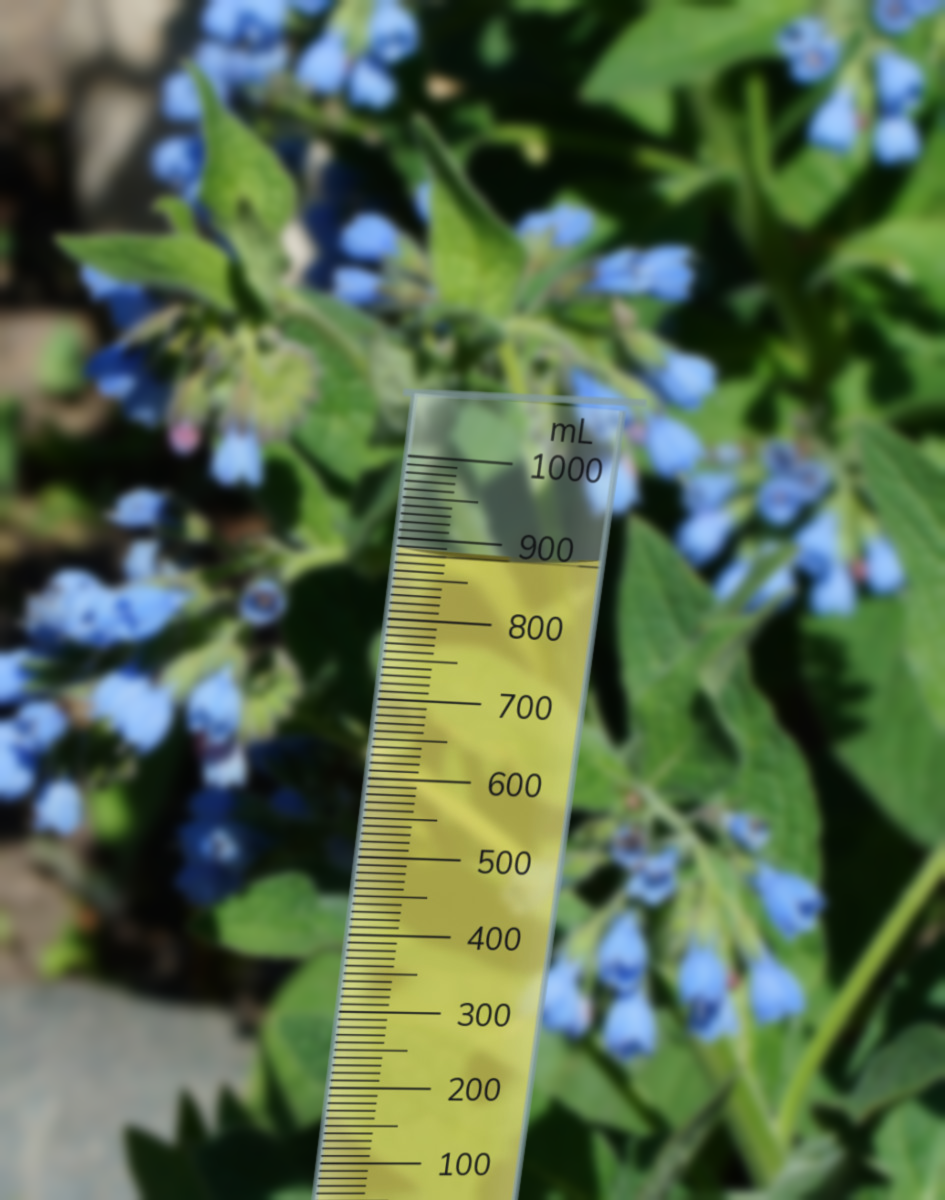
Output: 880 mL
